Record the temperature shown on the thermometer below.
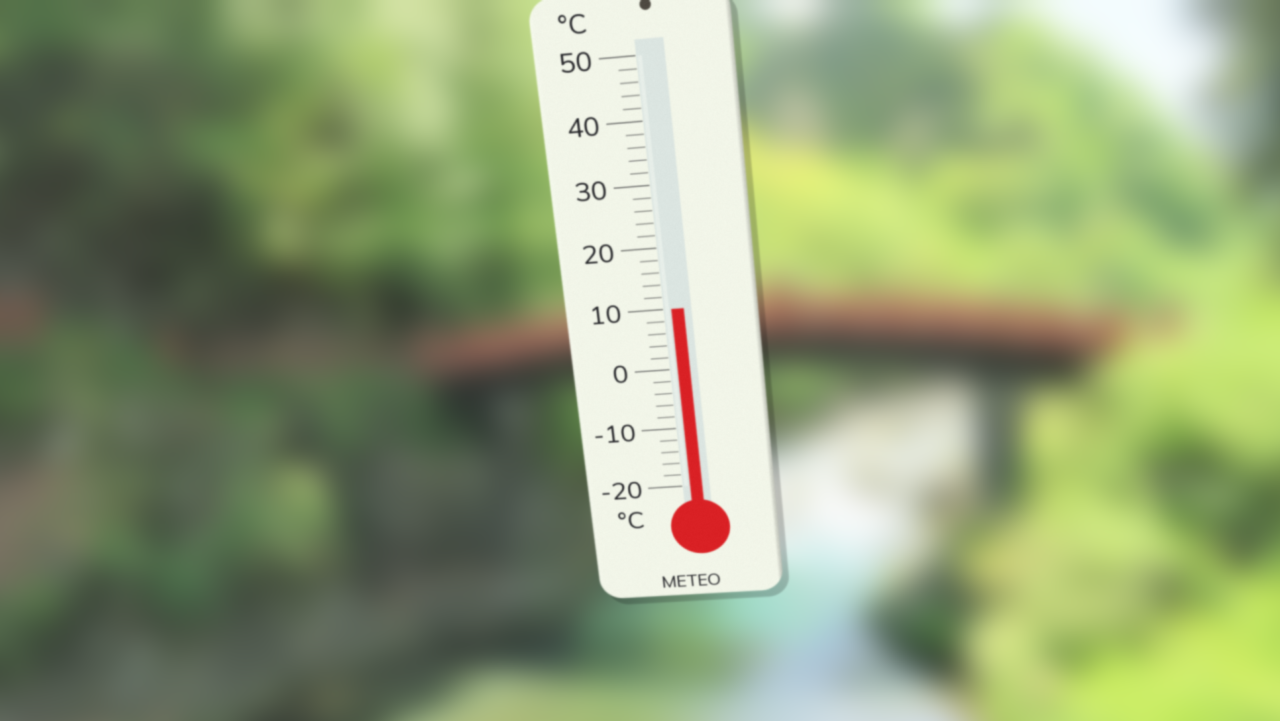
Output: 10 °C
